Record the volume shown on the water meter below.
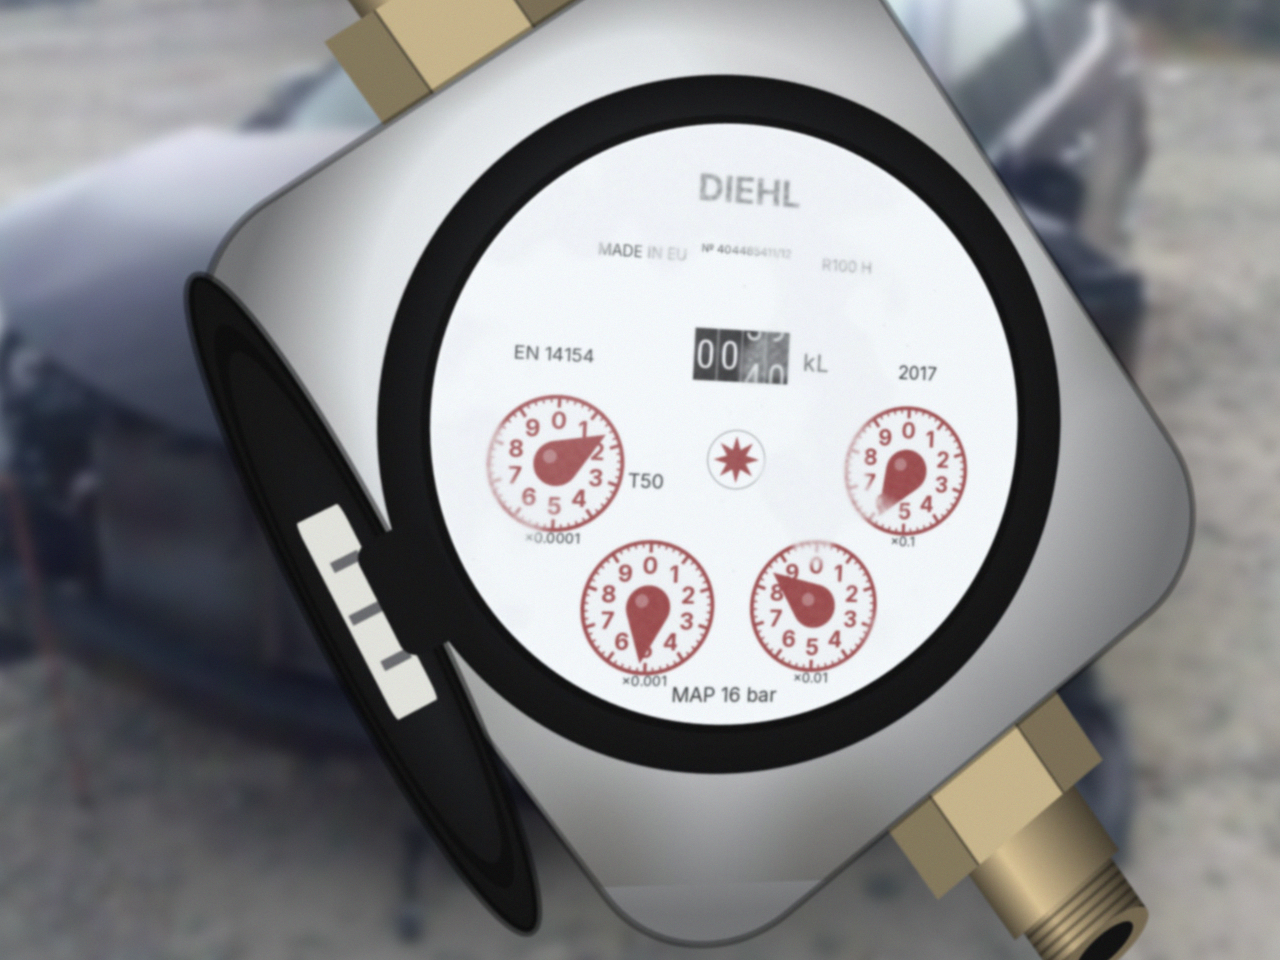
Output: 39.5851 kL
